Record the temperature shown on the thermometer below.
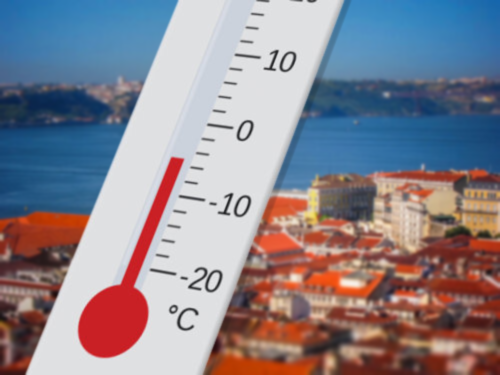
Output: -5 °C
